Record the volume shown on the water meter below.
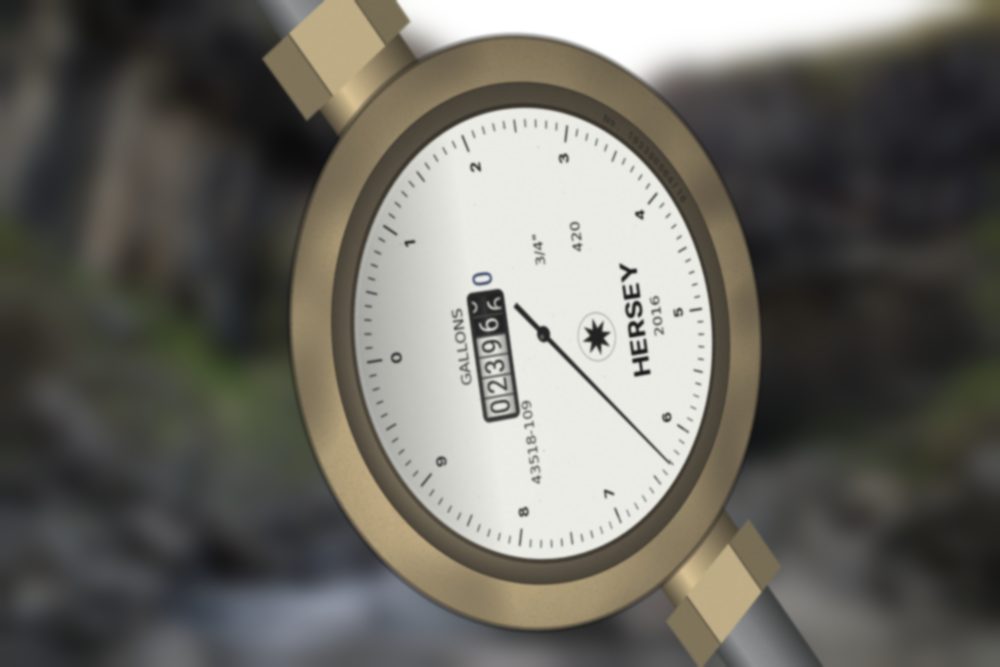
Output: 239656.3 gal
